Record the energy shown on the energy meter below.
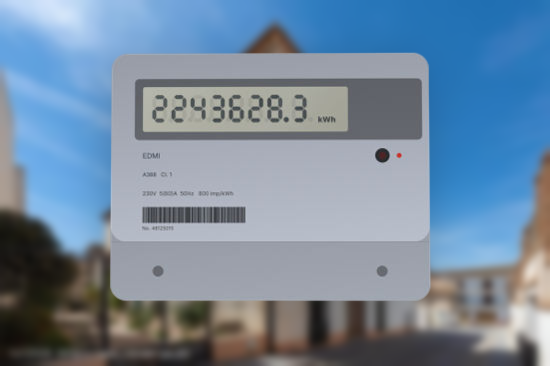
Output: 2243628.3 kWh
